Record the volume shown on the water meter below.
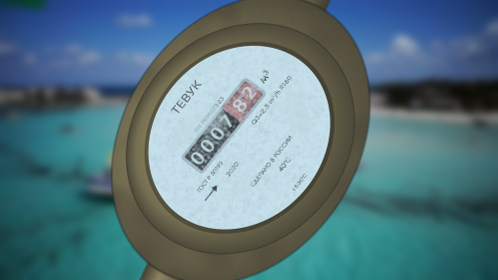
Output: 7.82 m³
